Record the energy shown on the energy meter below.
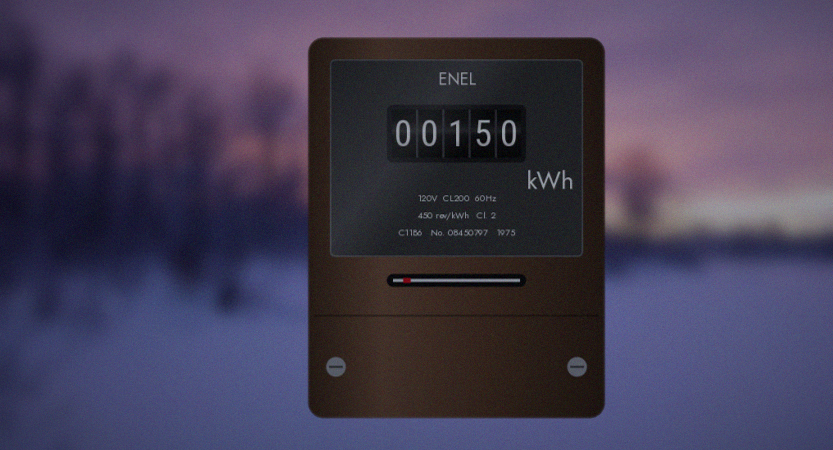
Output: 150 kWh
